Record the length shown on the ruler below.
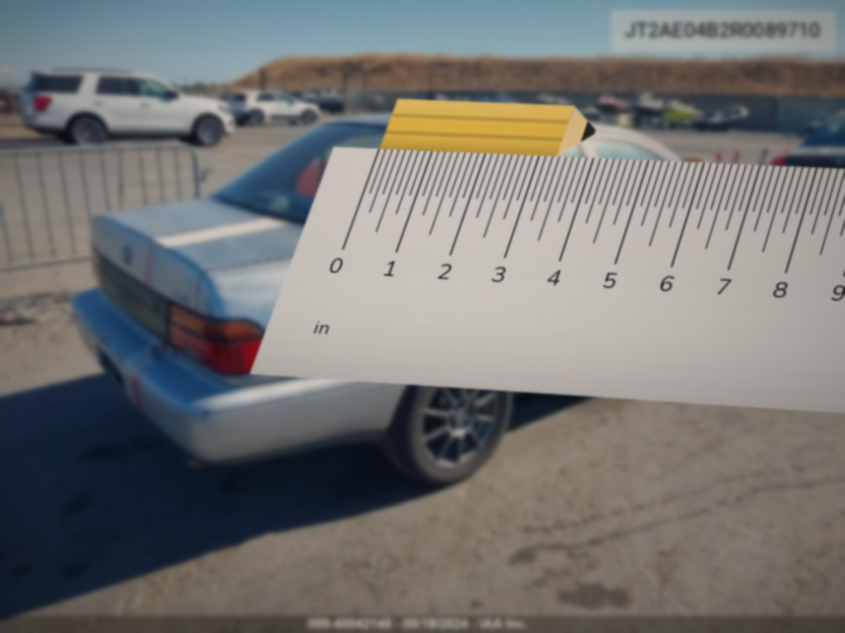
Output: 3.875 in
